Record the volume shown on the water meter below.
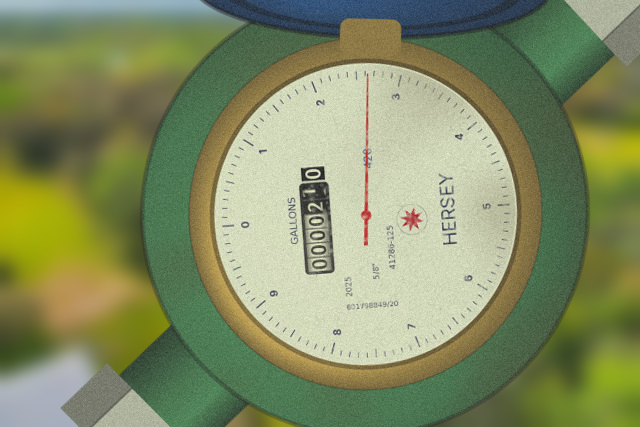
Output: 212.6 gal
